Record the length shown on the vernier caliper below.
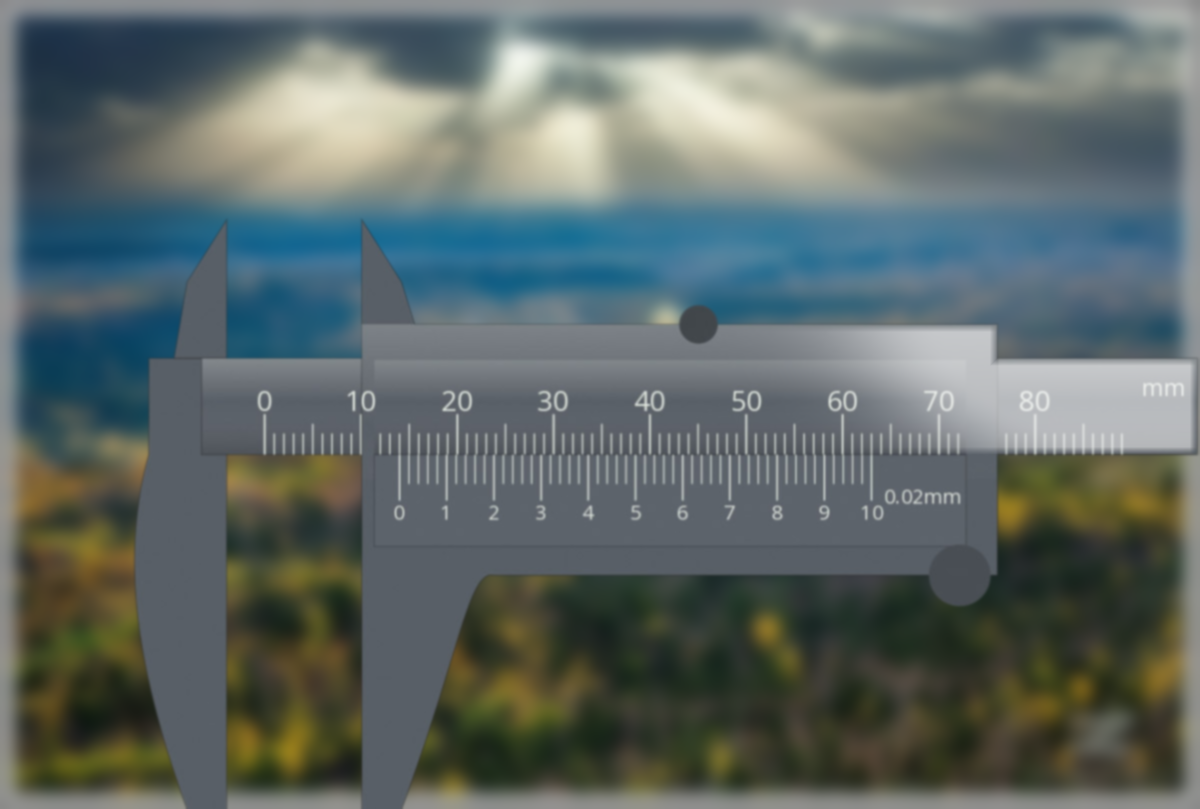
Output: 14.0 mm
